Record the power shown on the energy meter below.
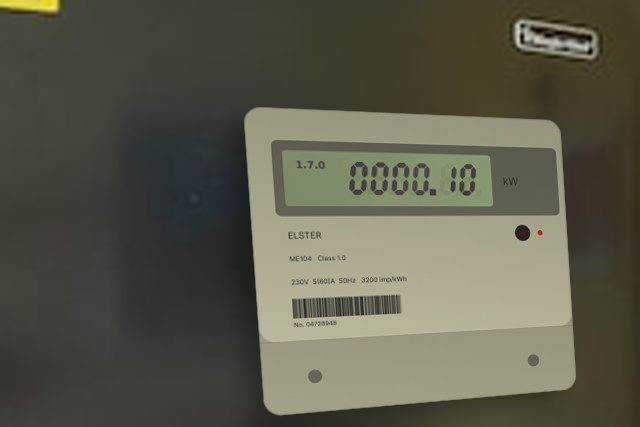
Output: 0.10 kW
